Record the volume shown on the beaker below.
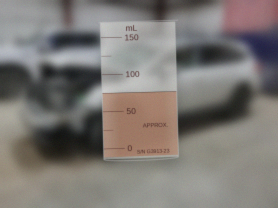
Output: 75 mL
